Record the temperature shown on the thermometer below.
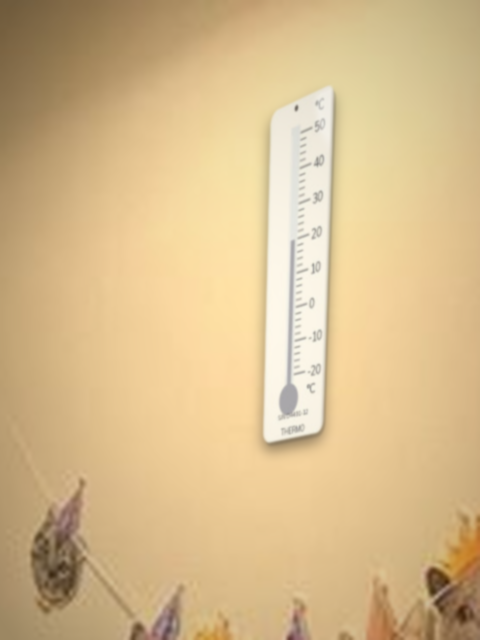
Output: 20 °C
